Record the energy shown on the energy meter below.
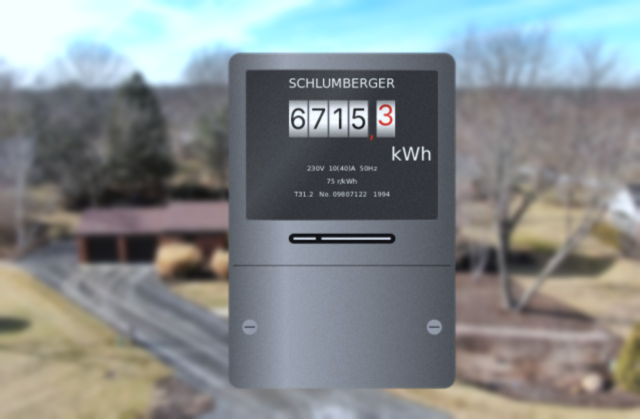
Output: 6715.3 kWh
